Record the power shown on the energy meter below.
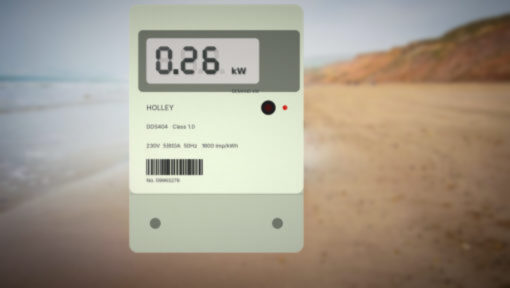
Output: 0.26 kW
